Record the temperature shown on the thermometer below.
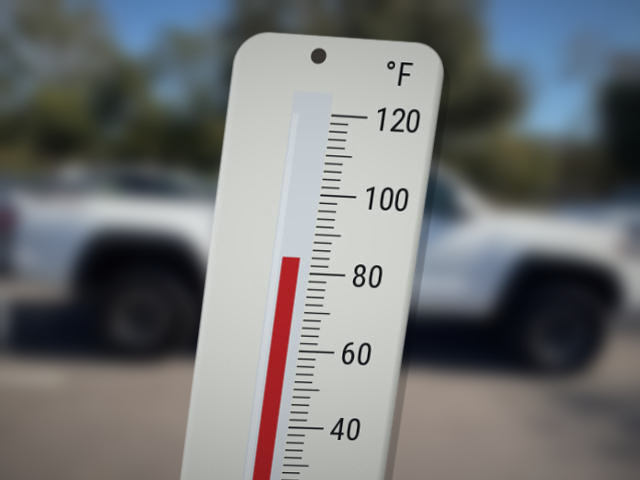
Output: 84 °F
